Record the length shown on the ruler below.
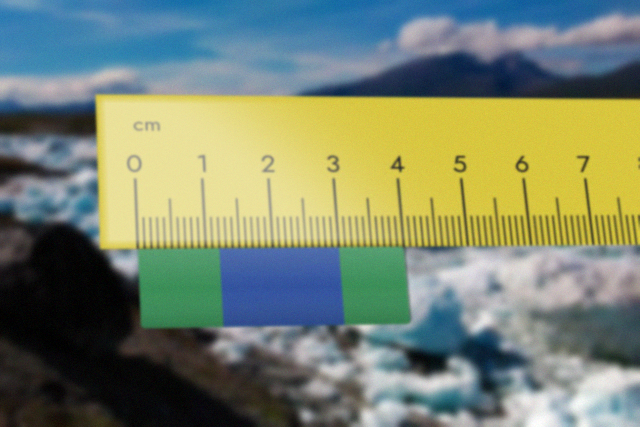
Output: 4 cm
